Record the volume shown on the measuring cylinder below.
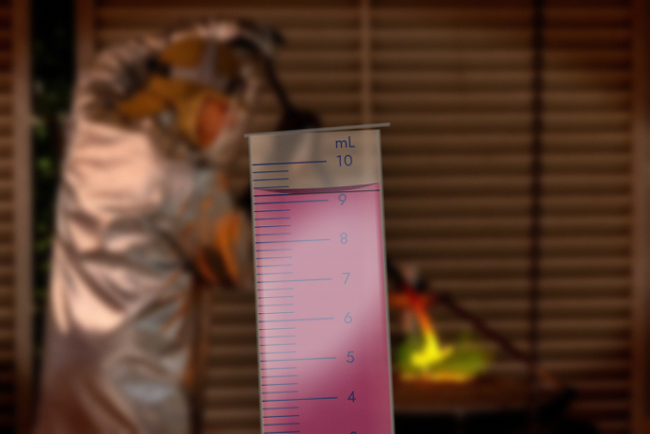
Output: 9.2 mL
